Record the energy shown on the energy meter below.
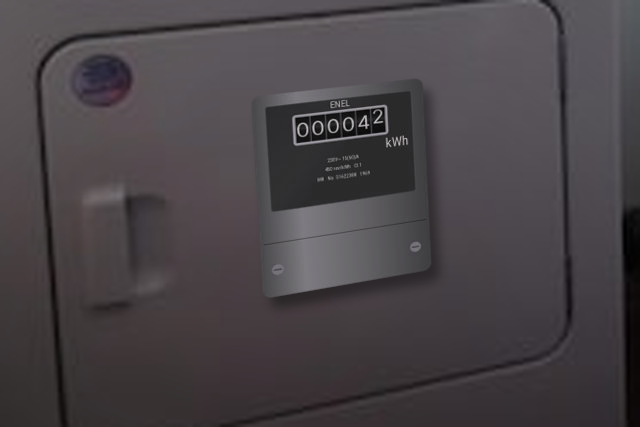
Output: 42 kWh
